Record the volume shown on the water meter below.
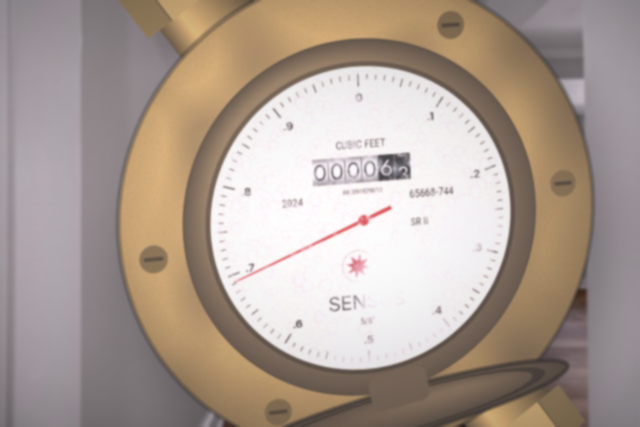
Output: 62.69 ft³
